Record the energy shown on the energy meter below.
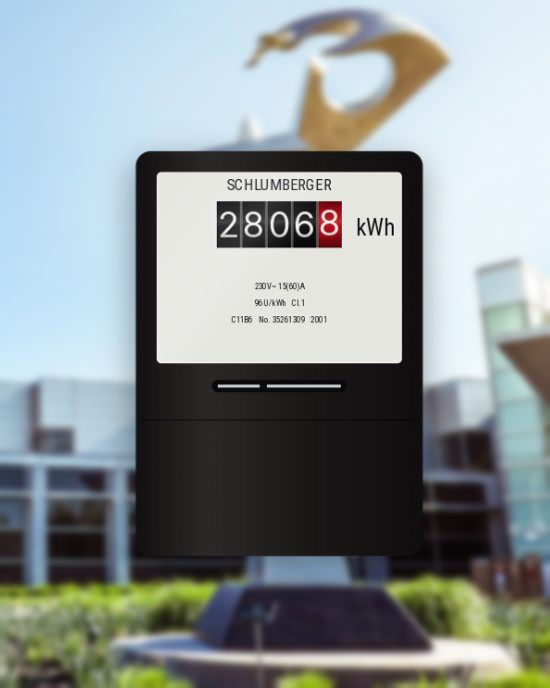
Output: 2806.8 kWh
